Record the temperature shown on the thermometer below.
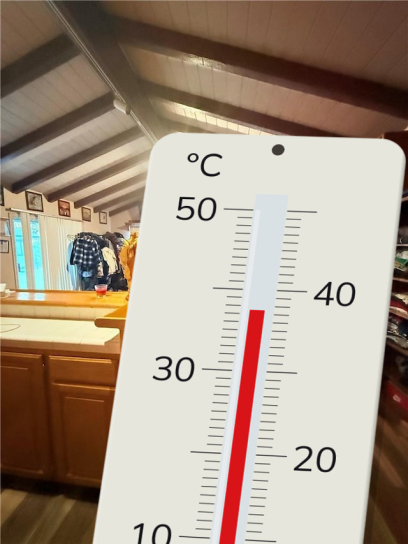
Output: 37.5 °C
